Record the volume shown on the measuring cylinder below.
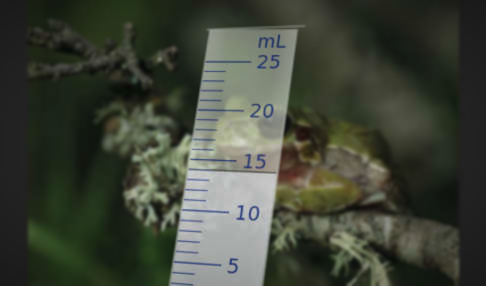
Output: 14 mL
